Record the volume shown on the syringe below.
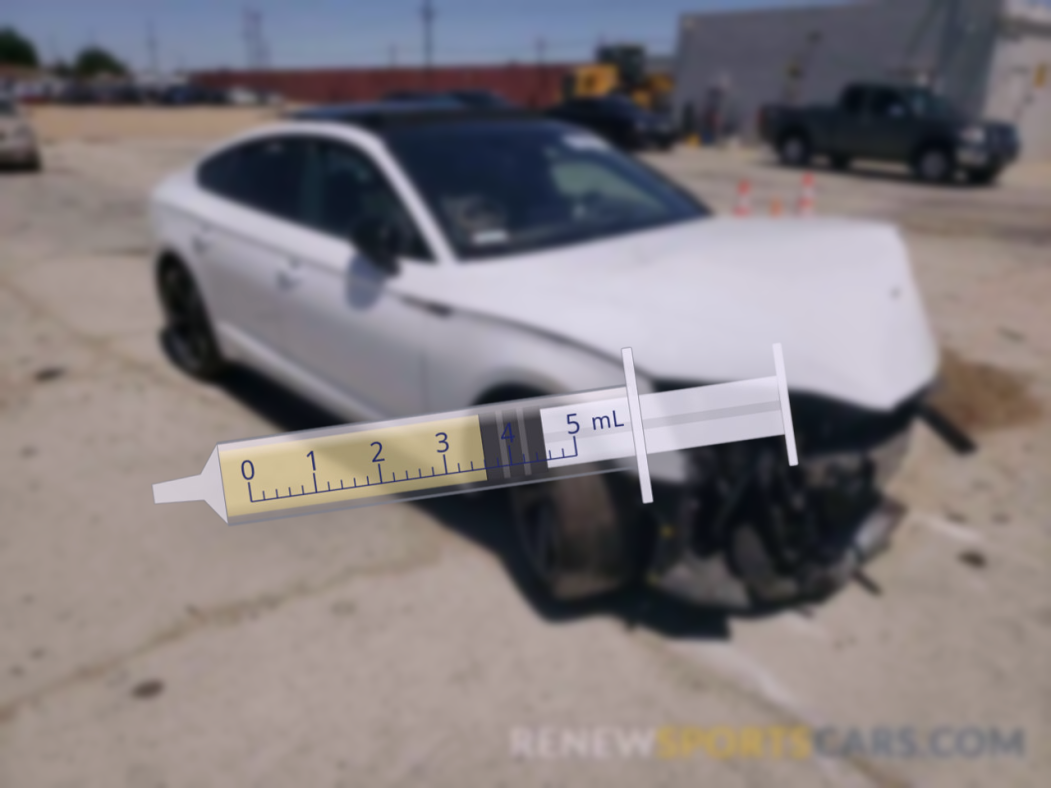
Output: 3.6 mL
